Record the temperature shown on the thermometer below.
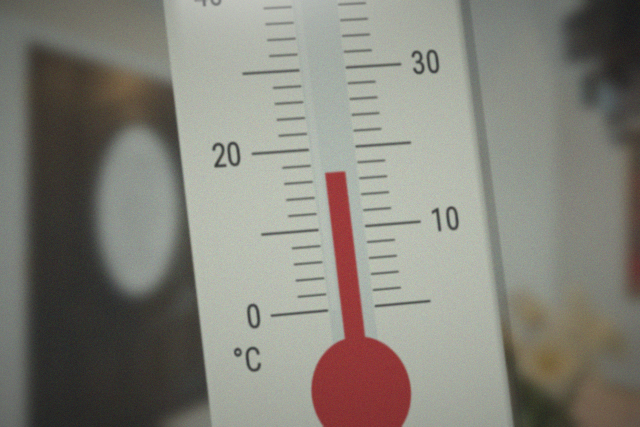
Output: 17 °C
